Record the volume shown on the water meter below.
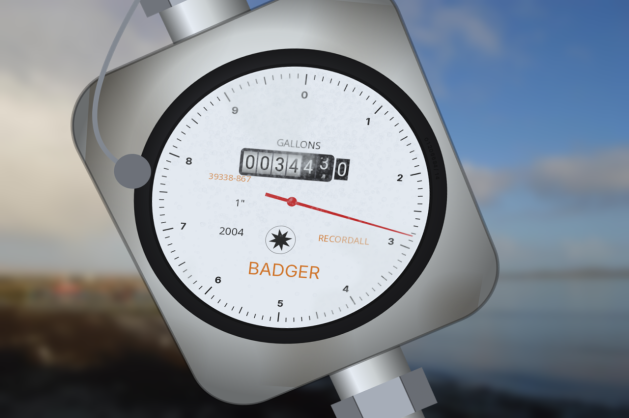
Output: 34432.8 gal
